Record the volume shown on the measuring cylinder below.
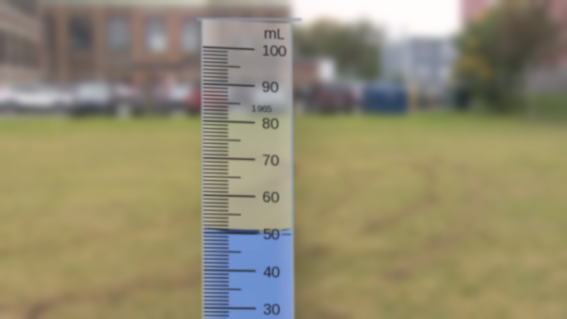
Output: 50 mL
